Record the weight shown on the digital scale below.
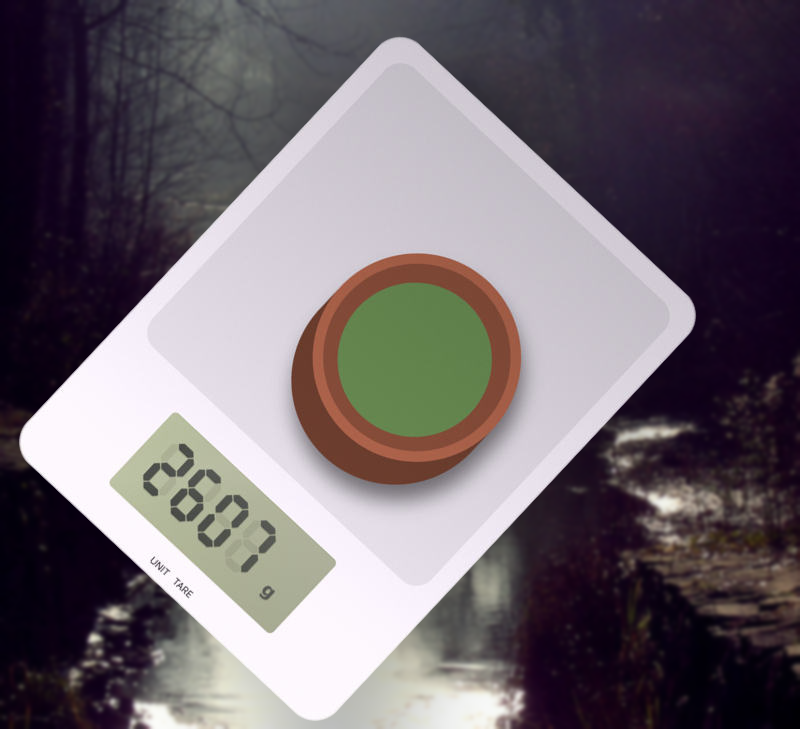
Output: 2607 g
